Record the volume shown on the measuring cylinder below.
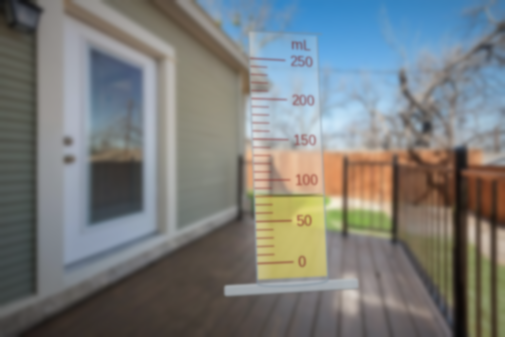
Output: 80 mL
